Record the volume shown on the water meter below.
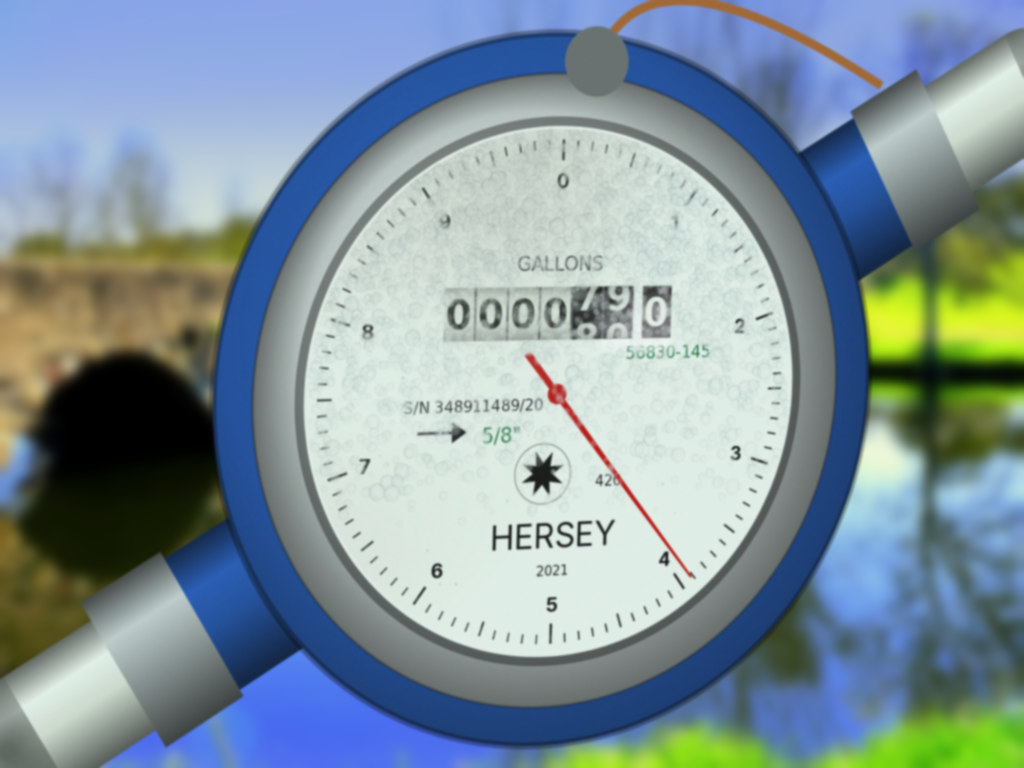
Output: 793.9 gal
